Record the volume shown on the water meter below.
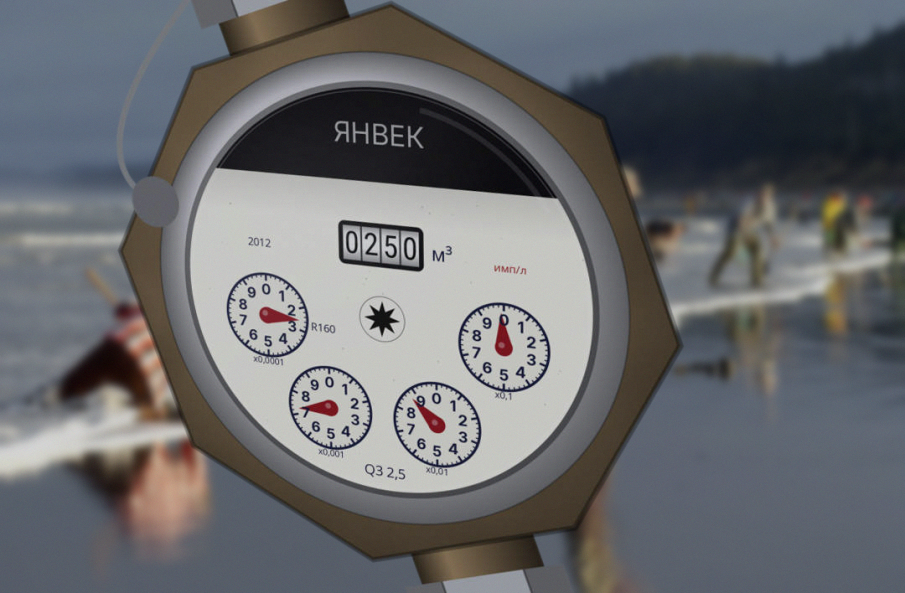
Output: 249.9872 m³
